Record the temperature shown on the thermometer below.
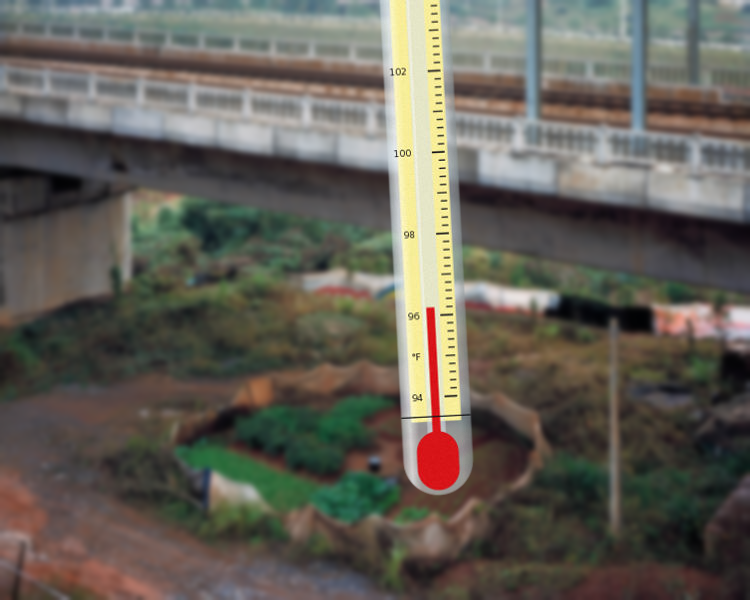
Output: 96.2 °F
